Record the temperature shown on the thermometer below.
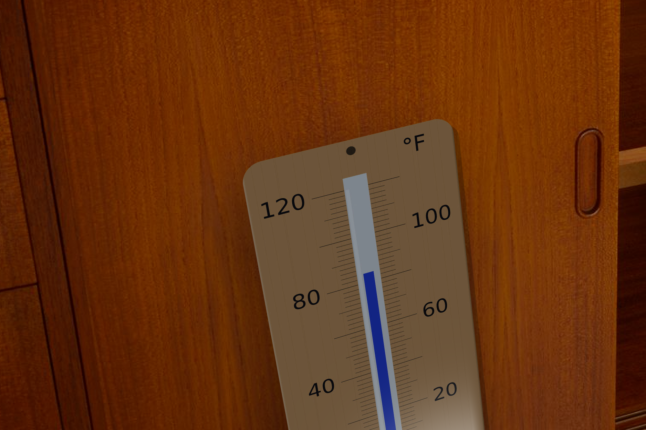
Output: 84 °F
